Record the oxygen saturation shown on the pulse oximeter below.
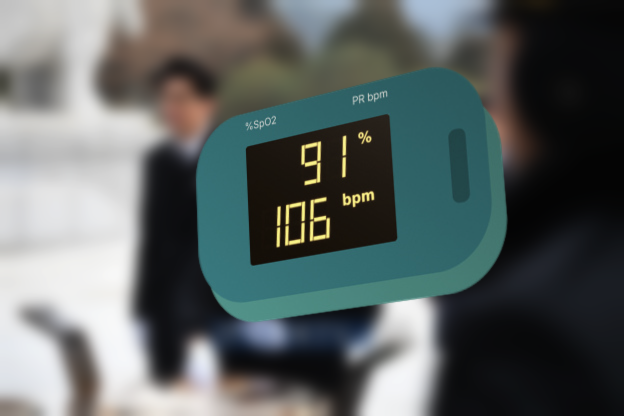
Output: 91 %
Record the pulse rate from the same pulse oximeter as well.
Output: 106 bpm
